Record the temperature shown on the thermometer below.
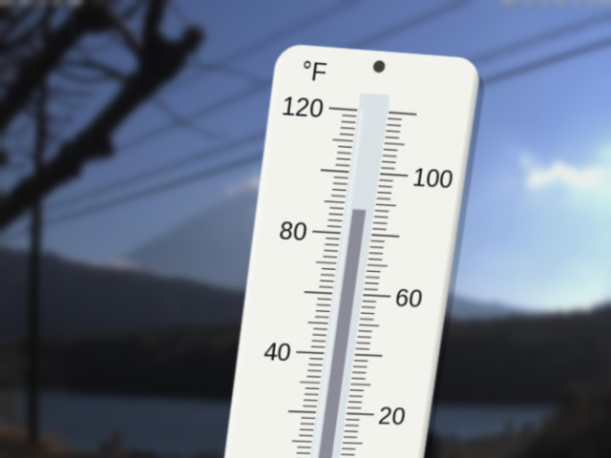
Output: 88 °F
